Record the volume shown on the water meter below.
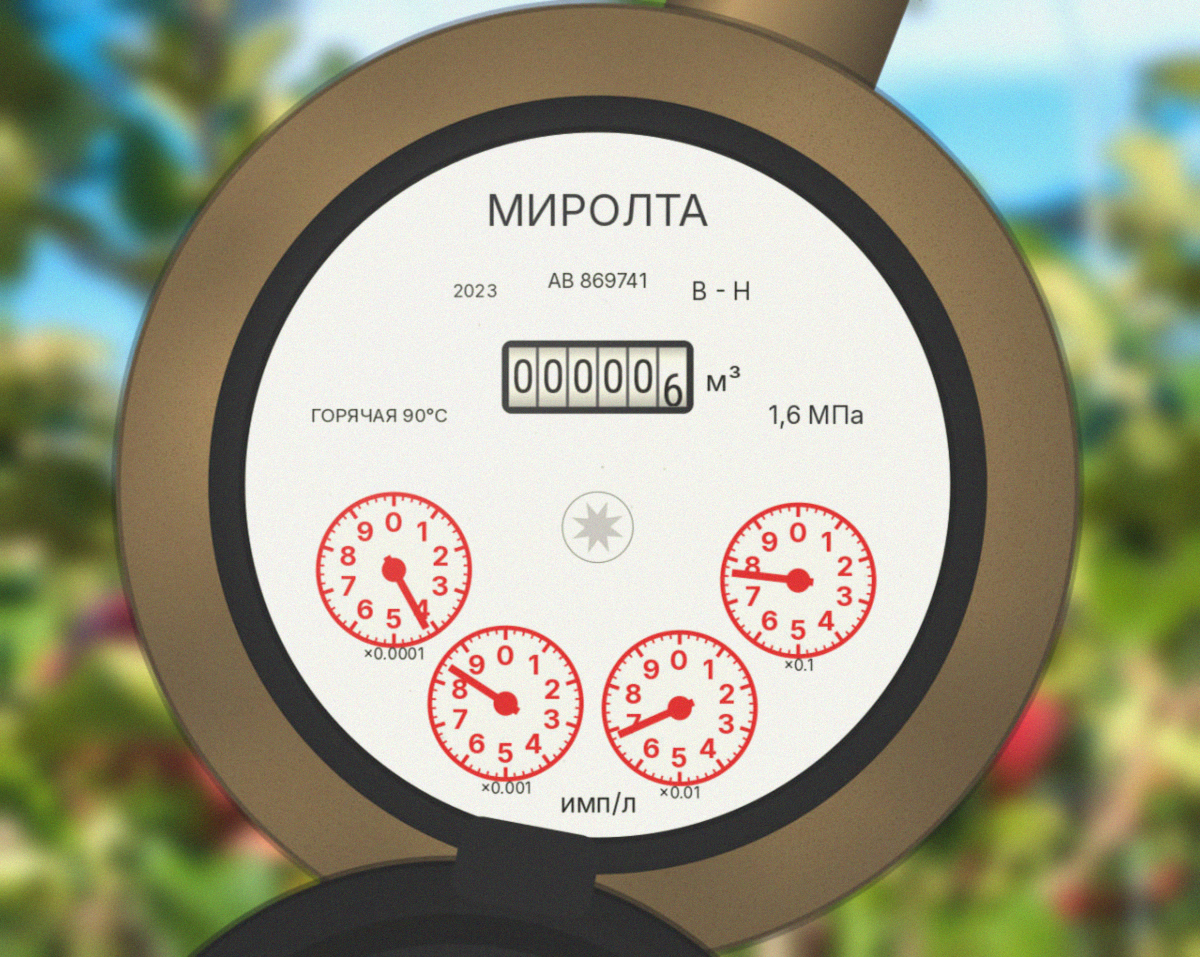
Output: 5.7684 m³
